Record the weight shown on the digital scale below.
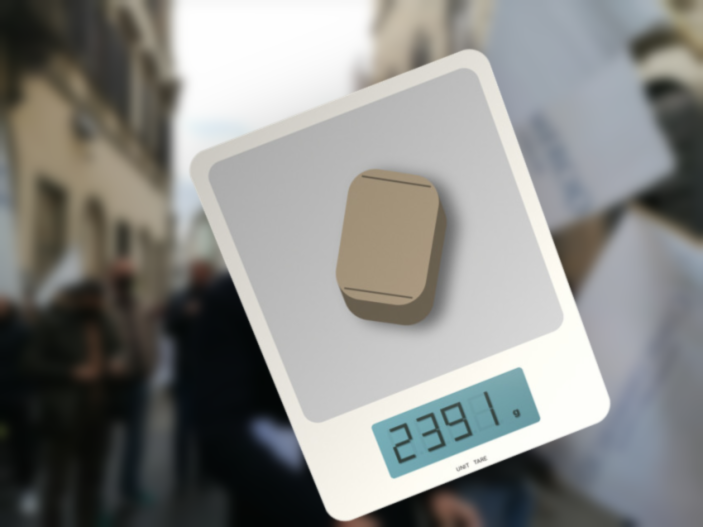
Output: 2391 g
